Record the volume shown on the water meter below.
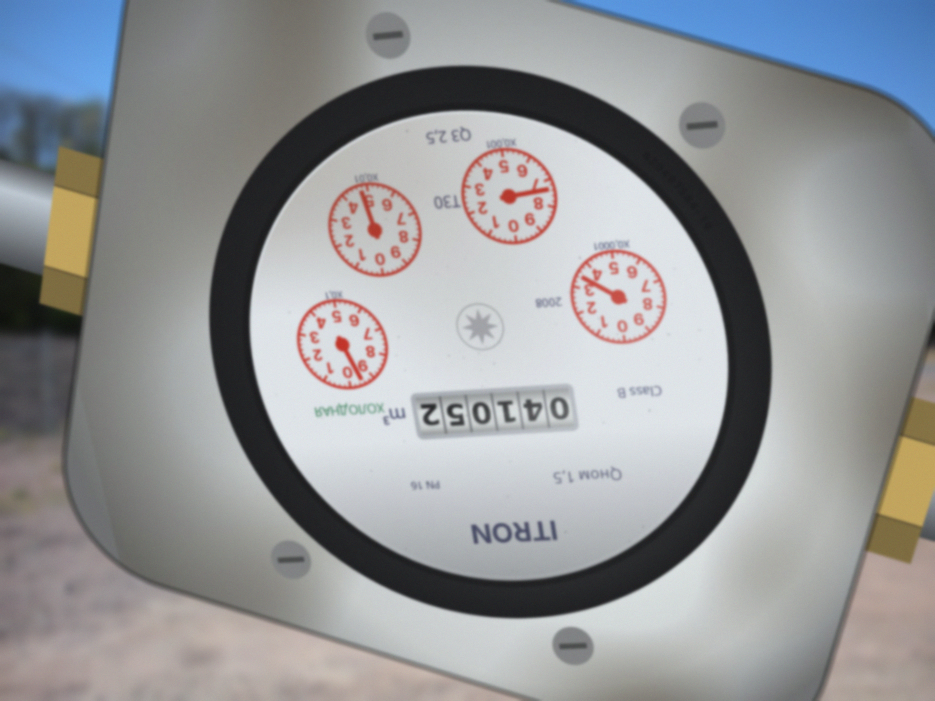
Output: 41051.9473 m³
